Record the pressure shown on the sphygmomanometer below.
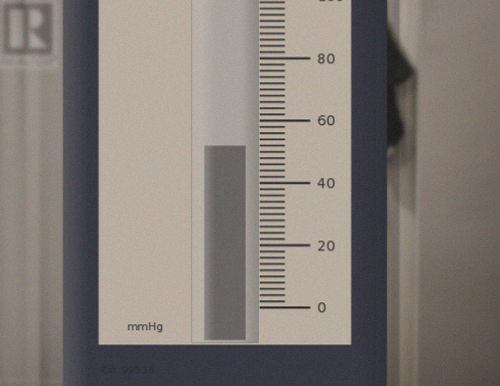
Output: 52 mmHg
